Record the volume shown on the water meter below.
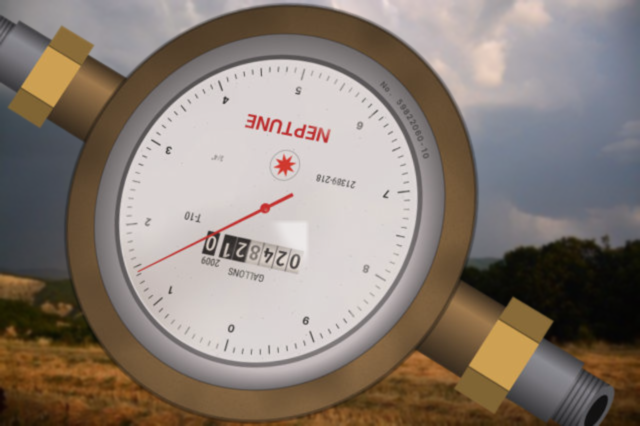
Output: 248211.4 gal
